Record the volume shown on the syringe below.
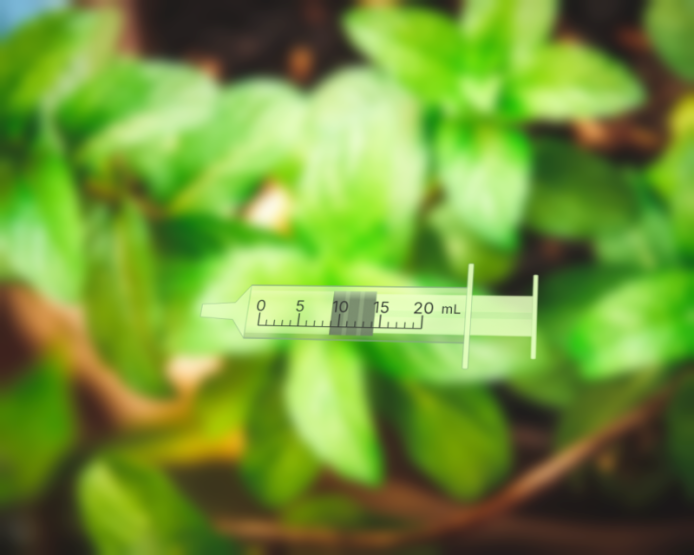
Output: 9 mL
